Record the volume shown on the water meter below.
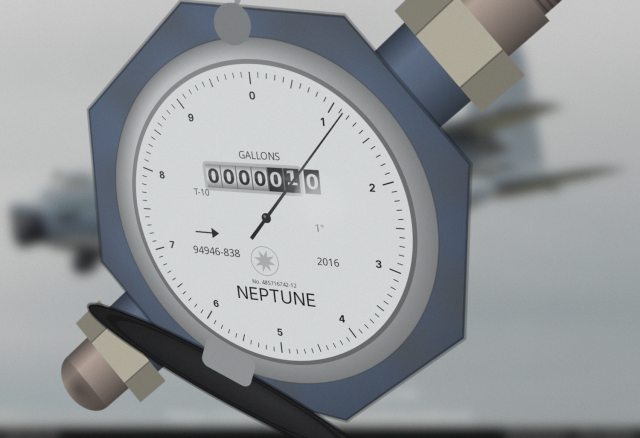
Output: 11.1 gal
